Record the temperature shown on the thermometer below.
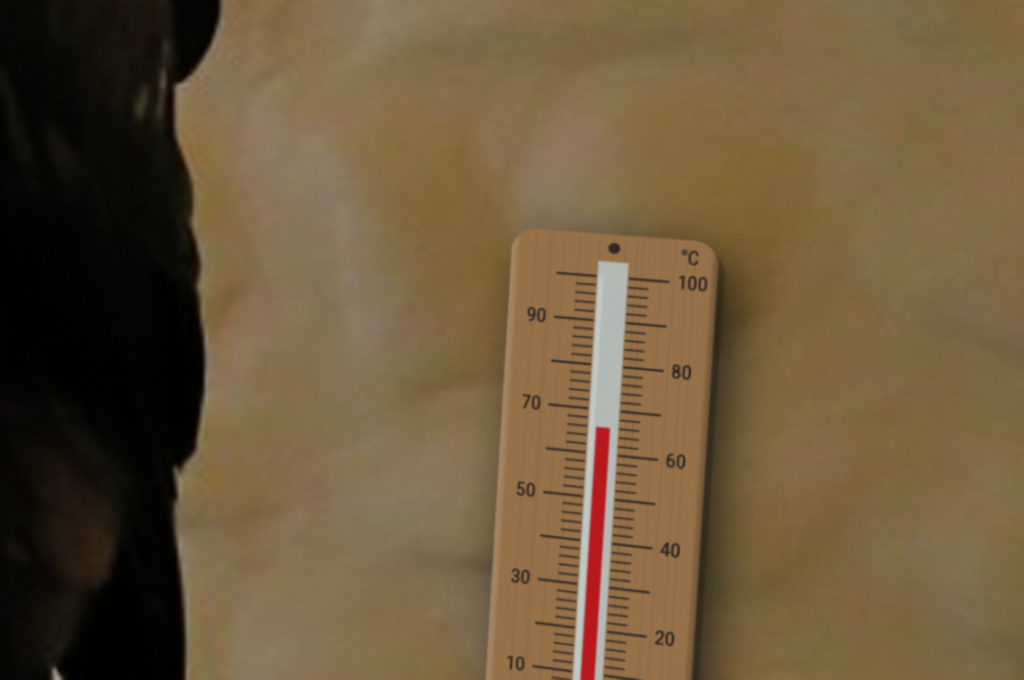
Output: 66 °C
